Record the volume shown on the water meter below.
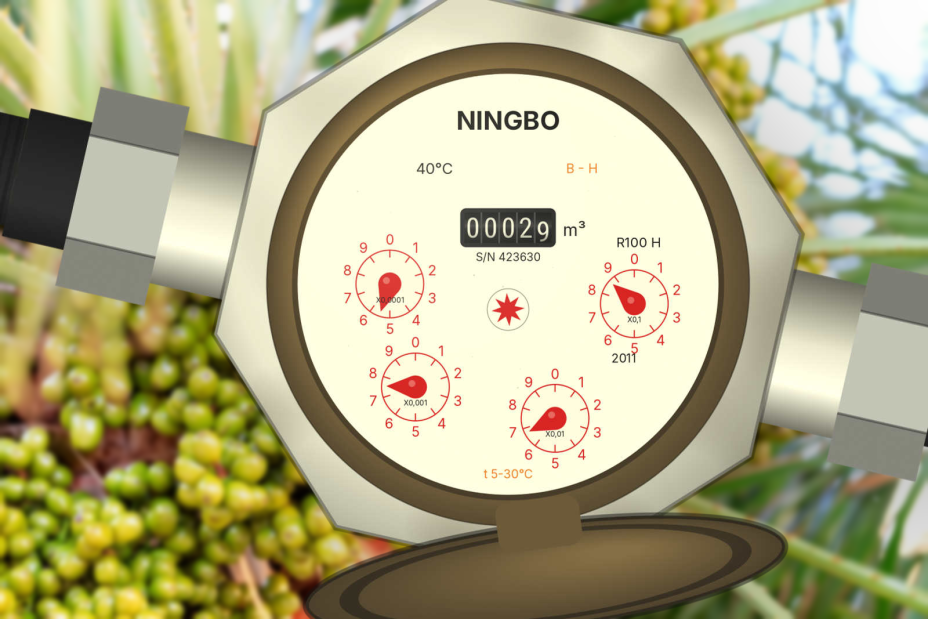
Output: 28.8675 m³
